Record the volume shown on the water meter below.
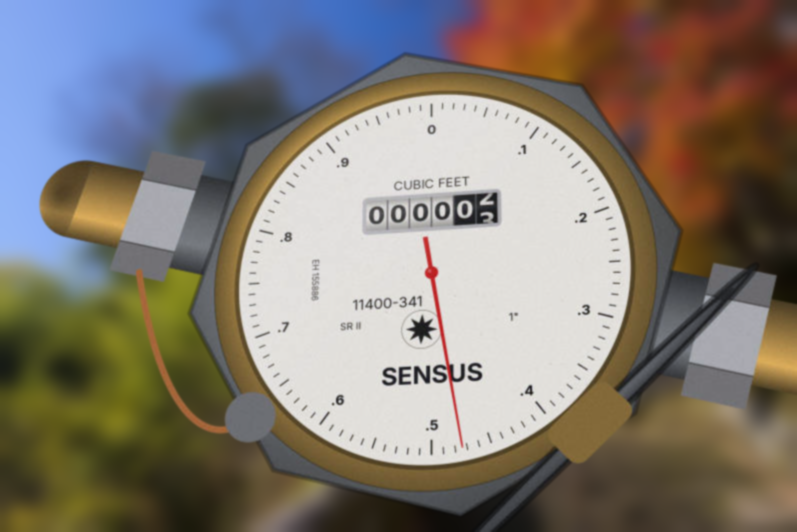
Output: 2.47 ft³
